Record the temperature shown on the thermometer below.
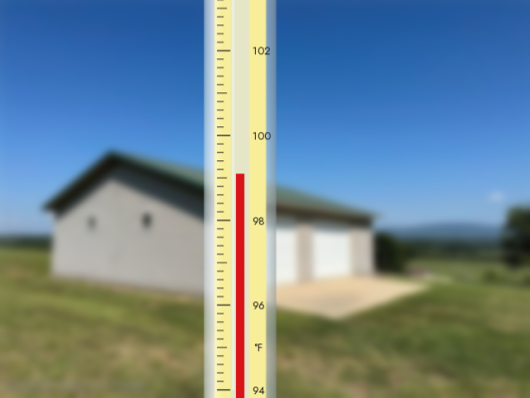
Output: 99.1 °F
